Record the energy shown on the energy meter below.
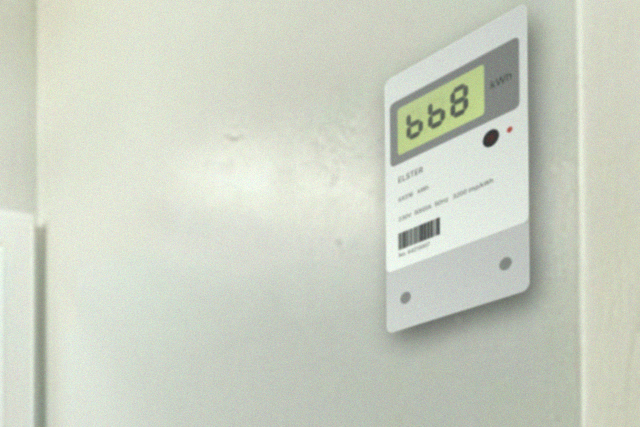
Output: 668 kWh
